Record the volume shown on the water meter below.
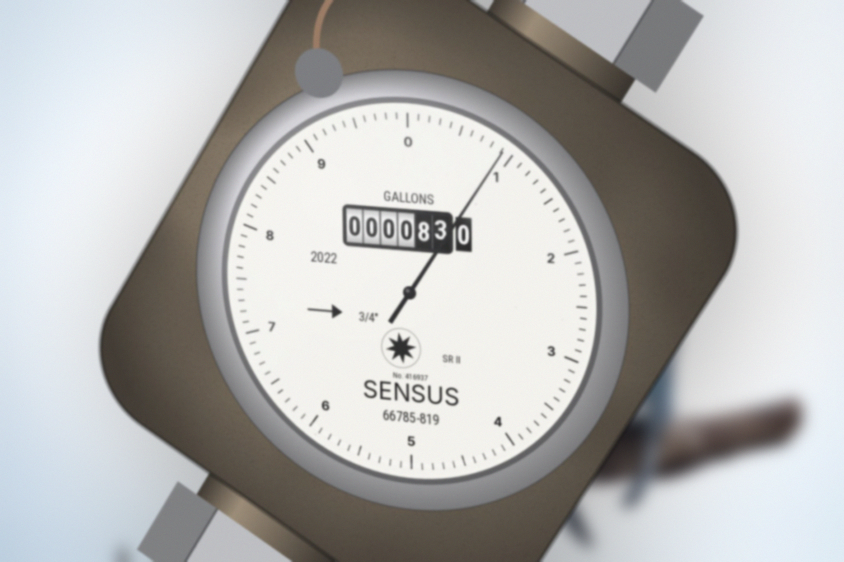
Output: 830.9 gal
